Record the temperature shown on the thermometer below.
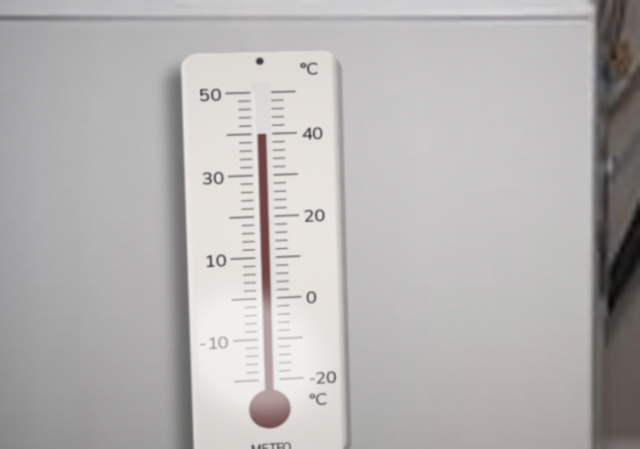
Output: 40 °C
